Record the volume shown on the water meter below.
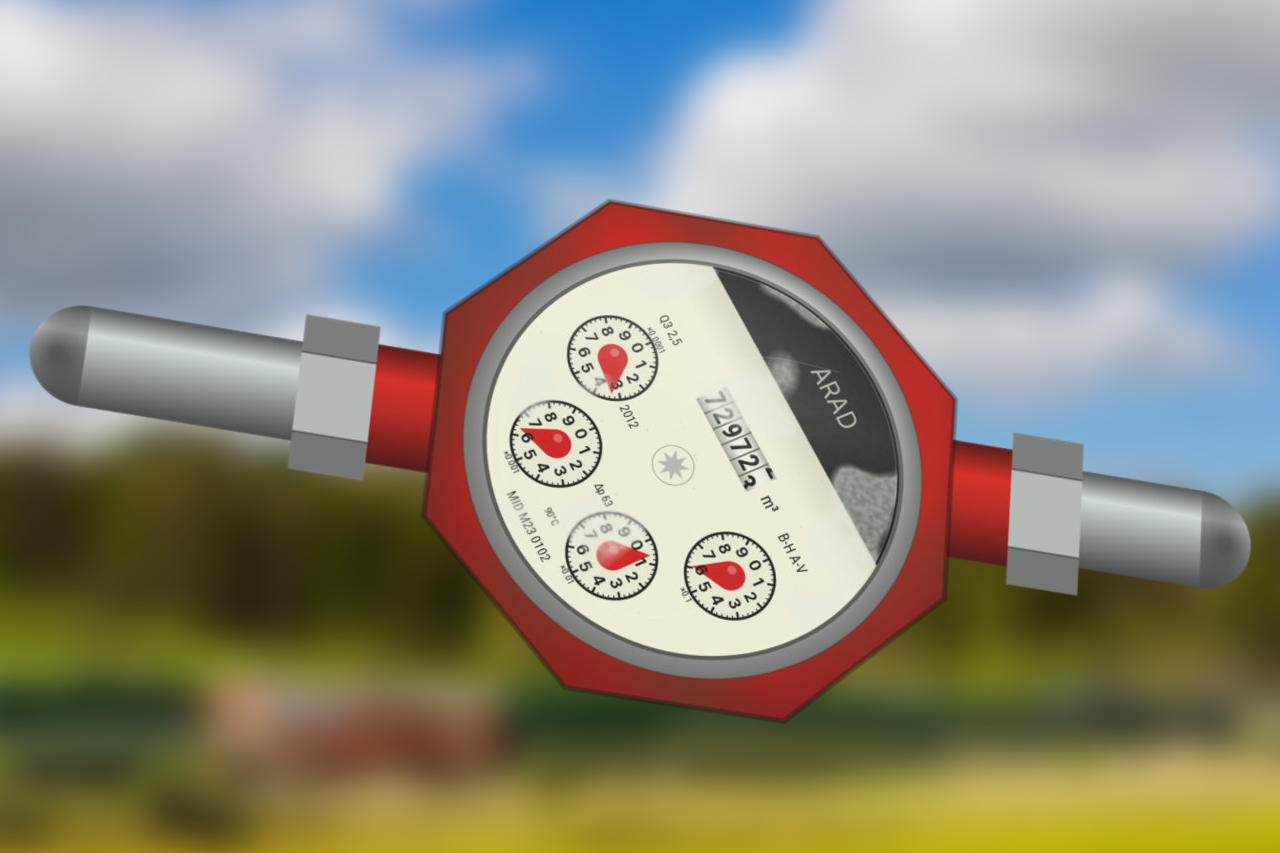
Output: 729722.6063 m³
